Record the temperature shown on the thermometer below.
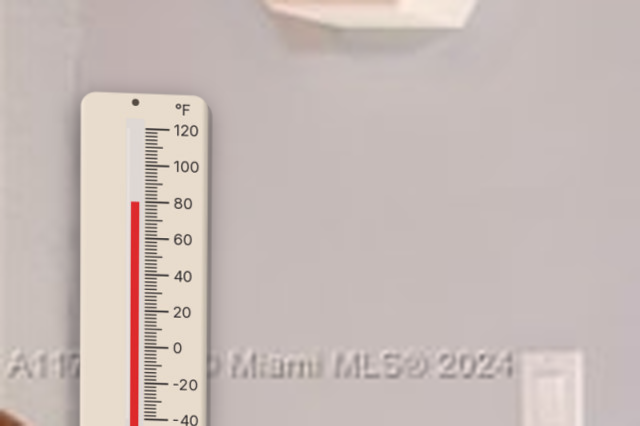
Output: 80 °F
